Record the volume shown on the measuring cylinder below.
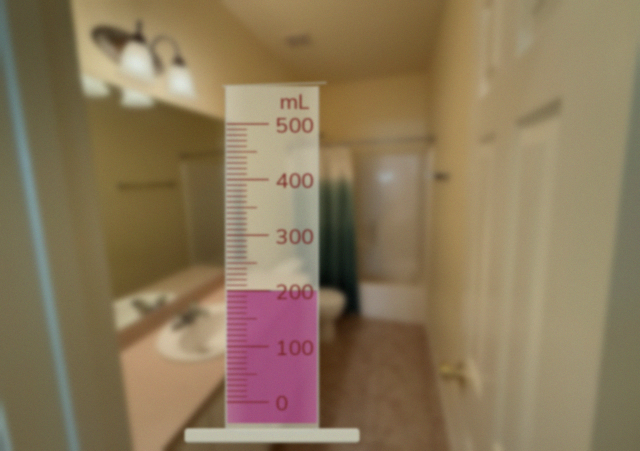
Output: 200 mL
